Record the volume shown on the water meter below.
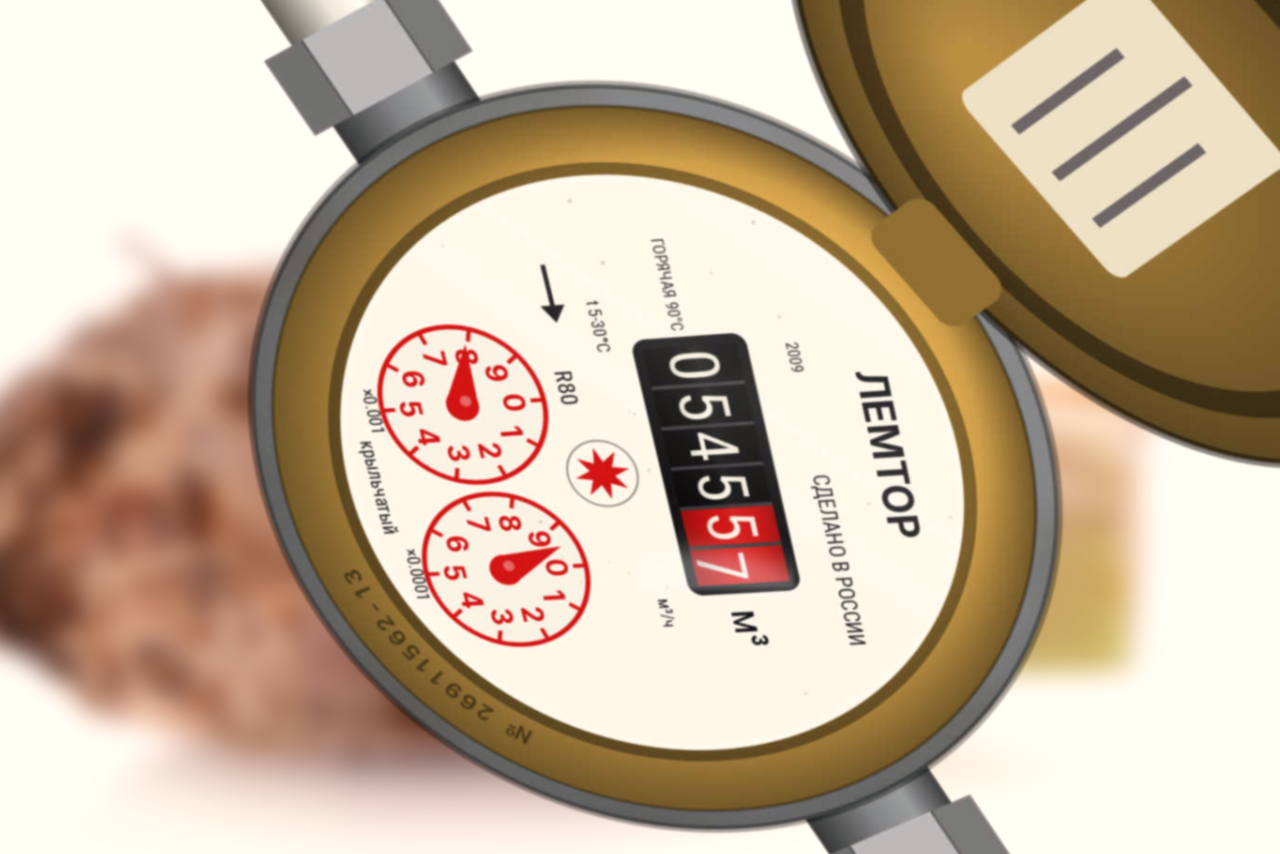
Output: 545.5679 m³
